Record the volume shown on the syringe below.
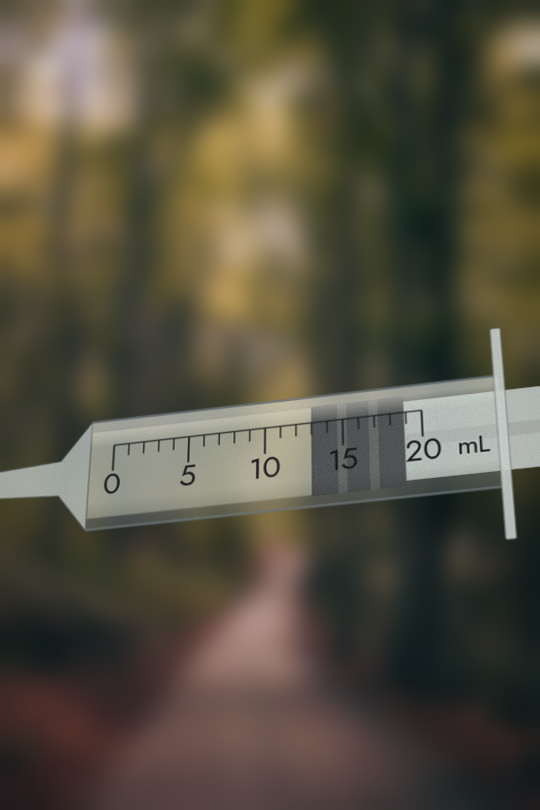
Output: 13 mL
